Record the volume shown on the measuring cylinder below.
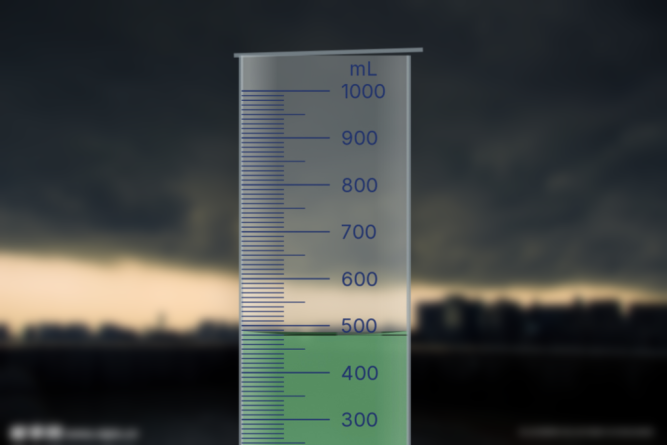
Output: 480 mL
